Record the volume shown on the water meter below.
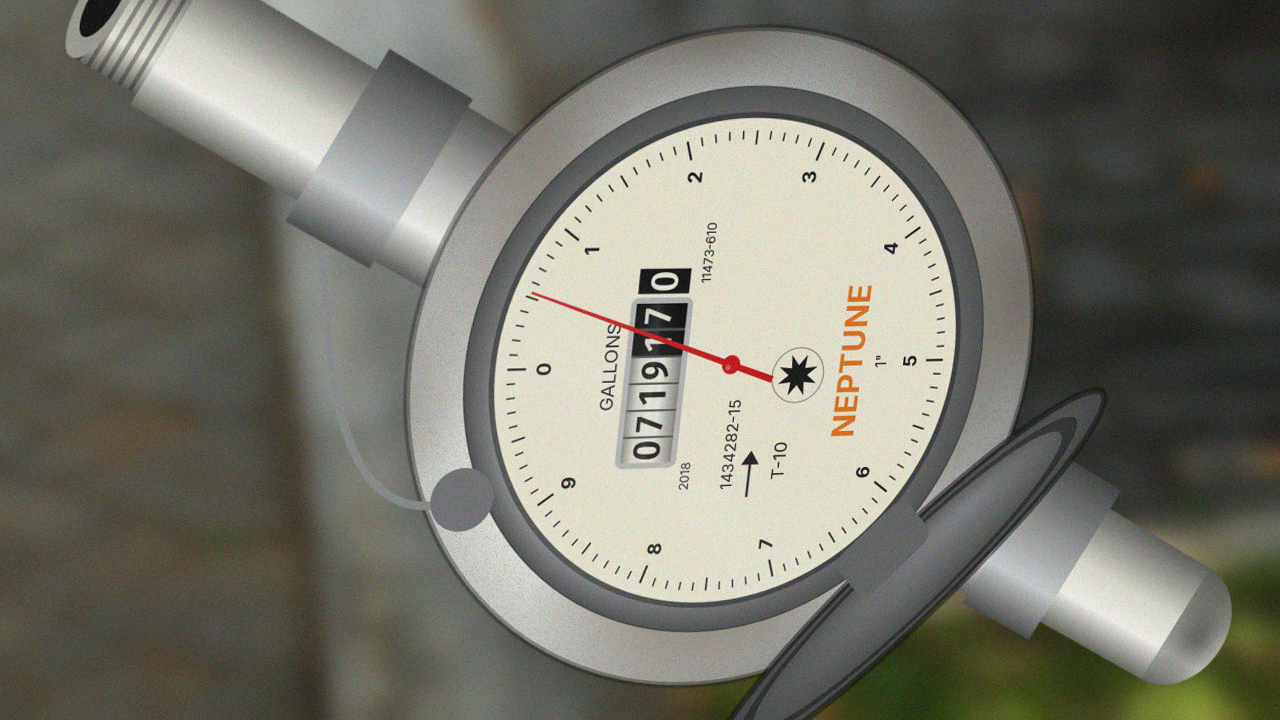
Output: 719170.5 gal
